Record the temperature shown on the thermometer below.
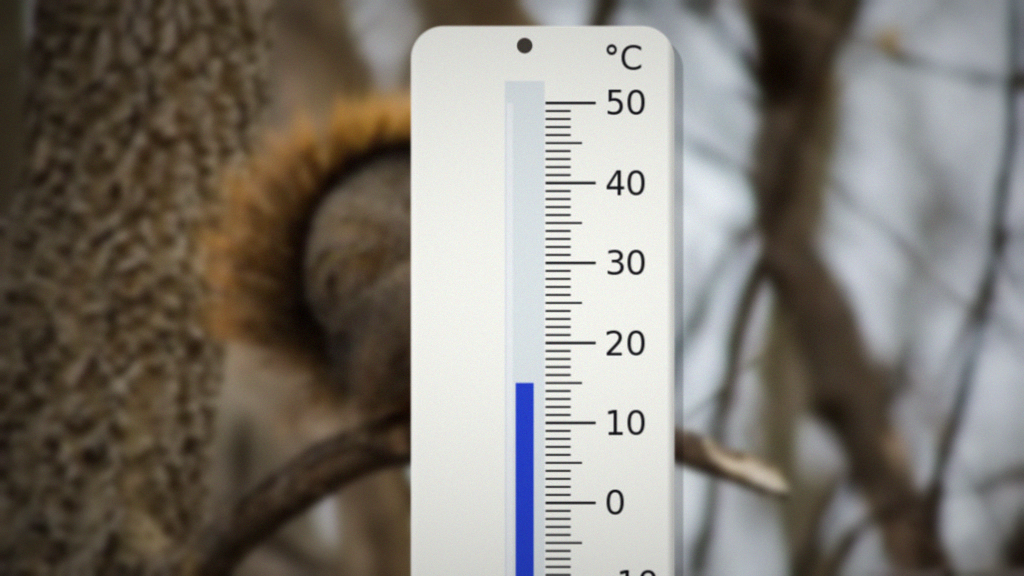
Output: 15 °C
